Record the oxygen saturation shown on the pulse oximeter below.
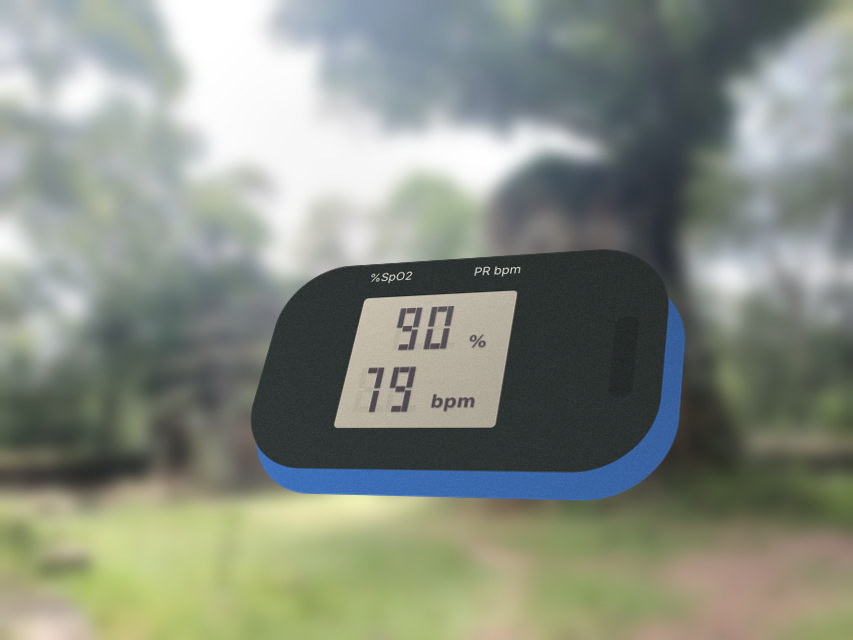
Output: 90 %
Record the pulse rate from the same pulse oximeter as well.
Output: 79 bpm
